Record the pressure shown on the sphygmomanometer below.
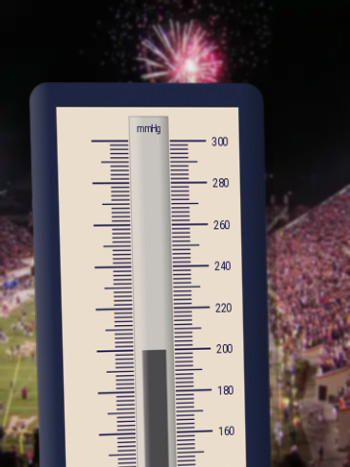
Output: 200 mmHg
